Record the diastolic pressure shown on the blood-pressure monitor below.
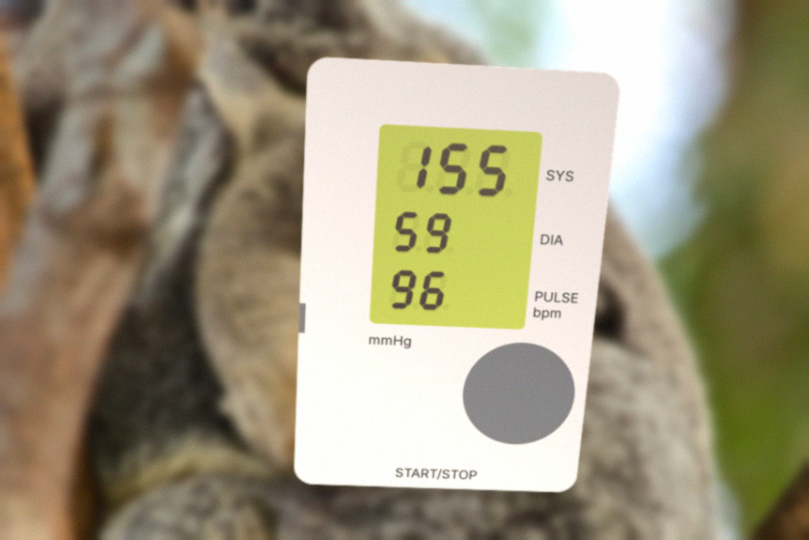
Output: 59 mmHg
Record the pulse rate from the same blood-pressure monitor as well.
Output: 96 bpm
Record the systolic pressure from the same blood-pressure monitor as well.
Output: 155 mmHg
